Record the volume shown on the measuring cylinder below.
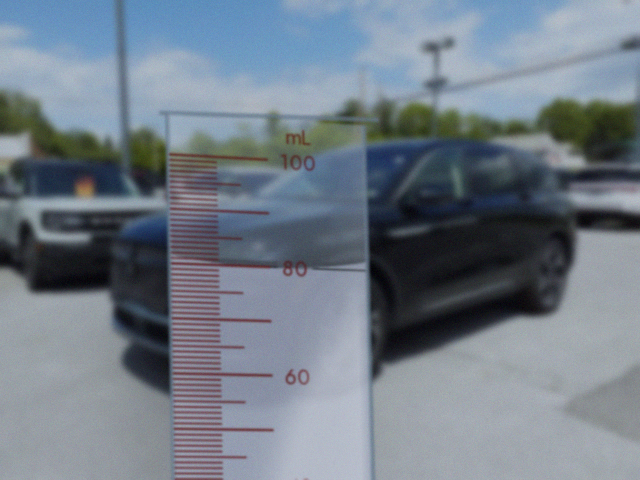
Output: 80 mL
